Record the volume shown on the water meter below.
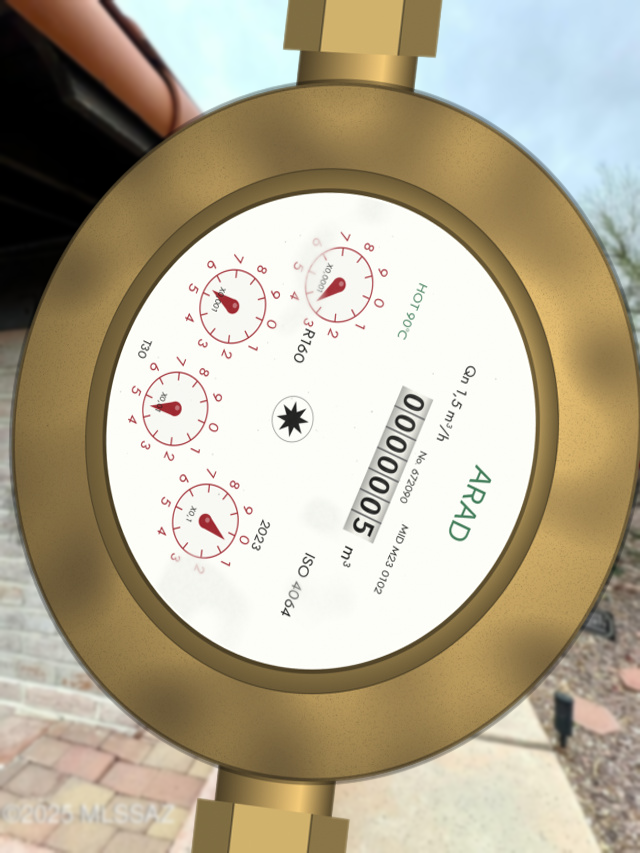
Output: 5.0453 m³
